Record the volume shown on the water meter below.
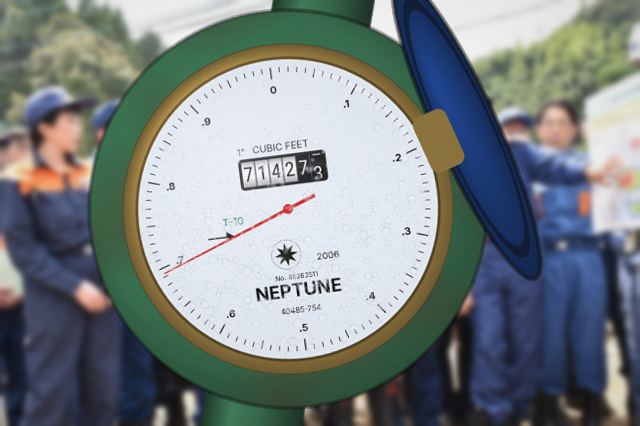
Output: 714272.69 ft³
